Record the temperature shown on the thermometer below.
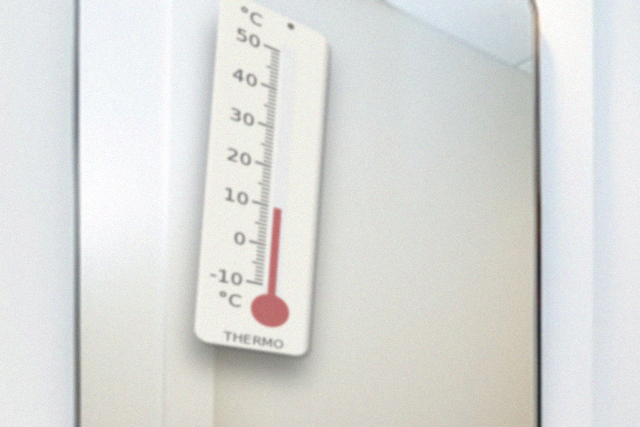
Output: 10 °C
